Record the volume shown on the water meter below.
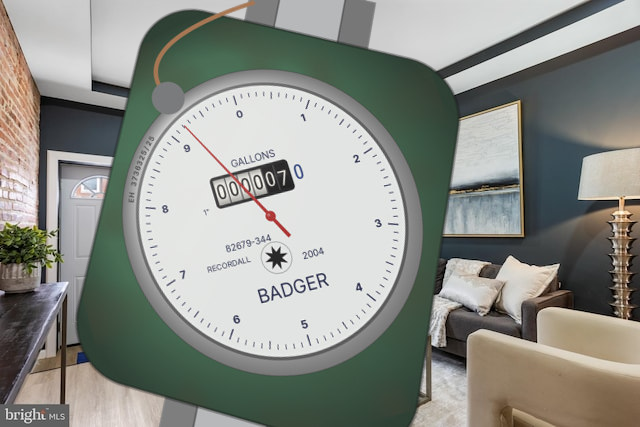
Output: 69.2 gal
